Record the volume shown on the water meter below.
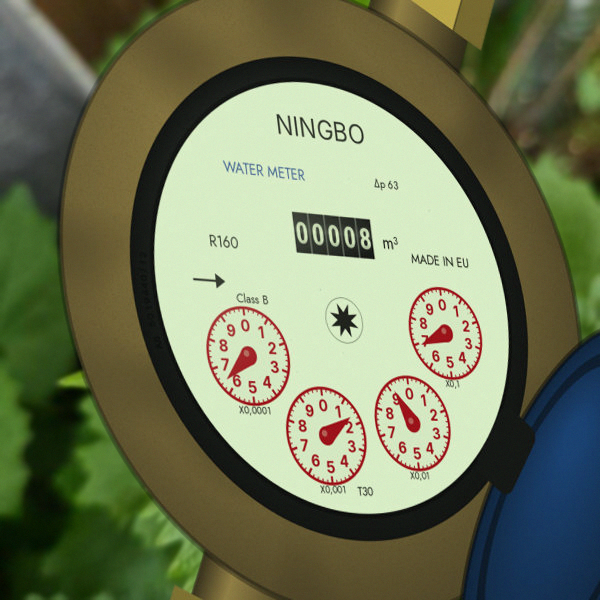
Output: 8.6916 m³
